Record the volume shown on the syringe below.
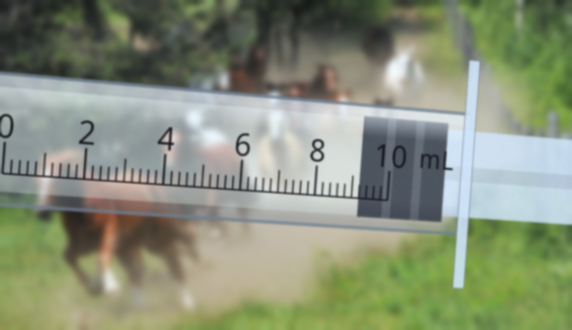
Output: 9.2 mL
